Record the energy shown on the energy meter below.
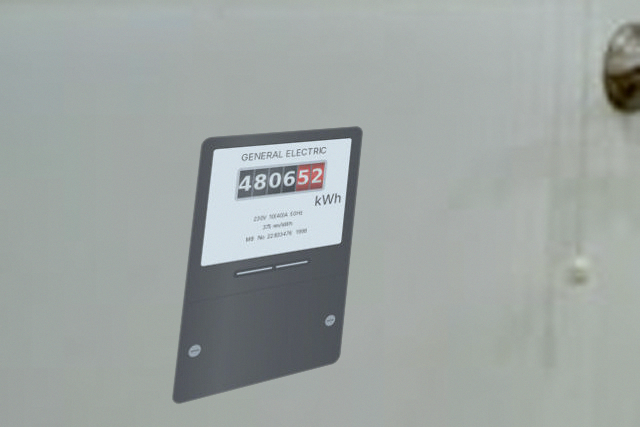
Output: 4806.52 kWh
